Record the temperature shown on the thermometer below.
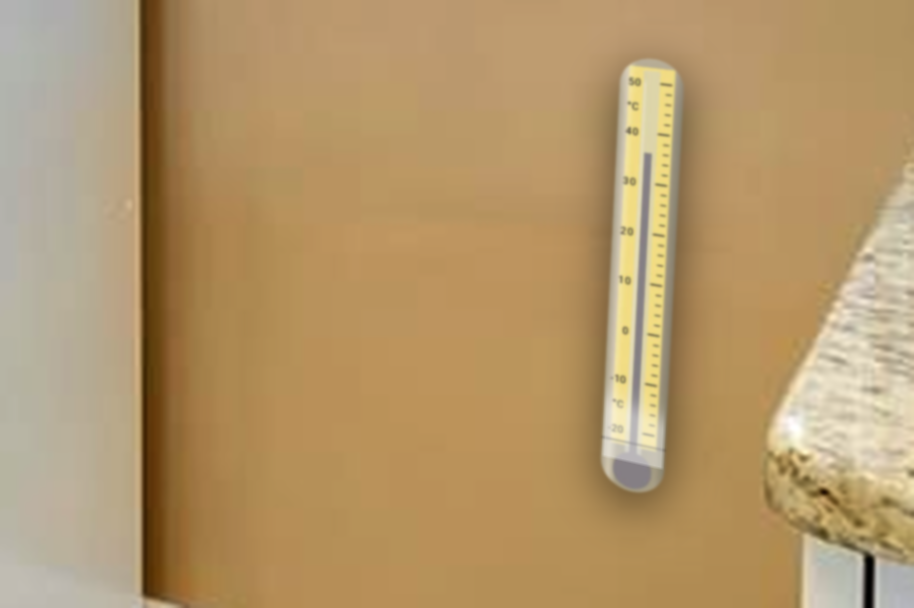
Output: 36 °C
